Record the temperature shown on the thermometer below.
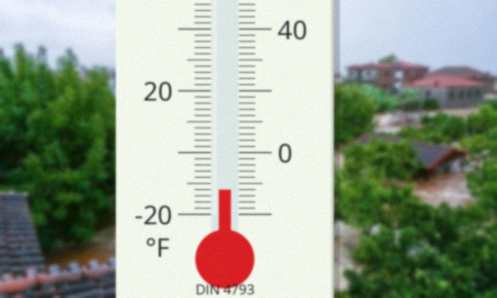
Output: -12 °F
